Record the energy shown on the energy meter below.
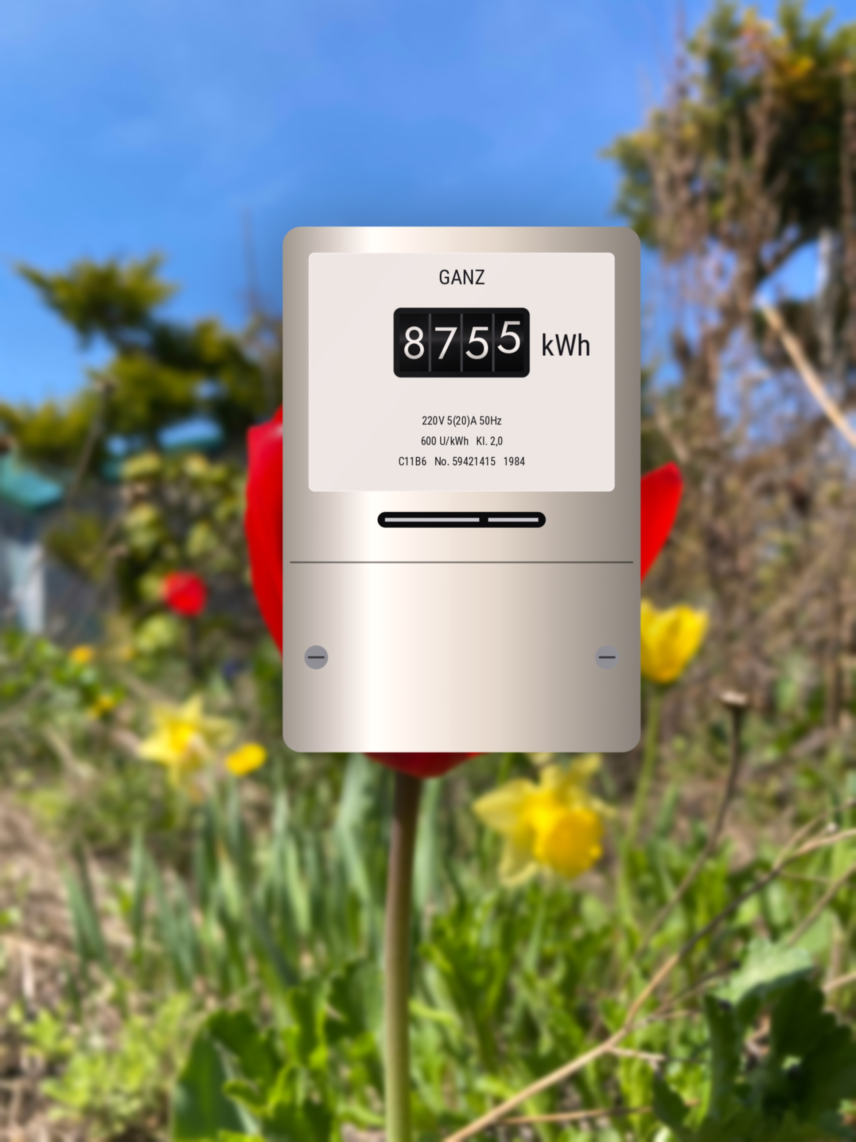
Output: 8755 kWh
